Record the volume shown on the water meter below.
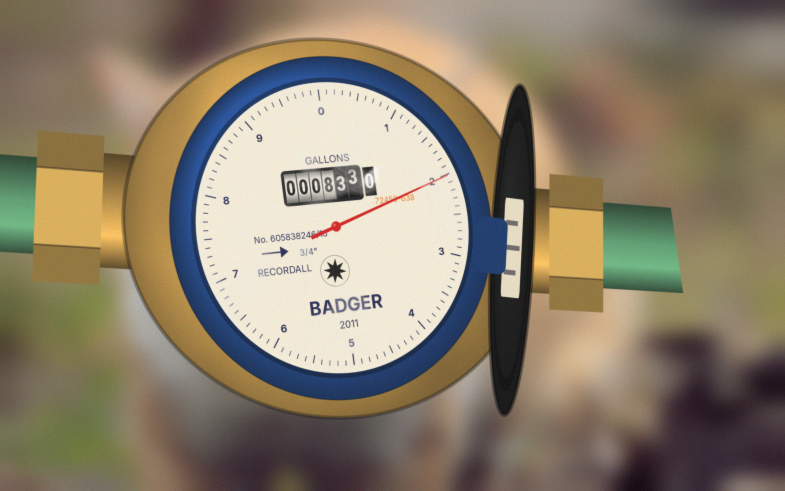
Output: 8332.0 gal
